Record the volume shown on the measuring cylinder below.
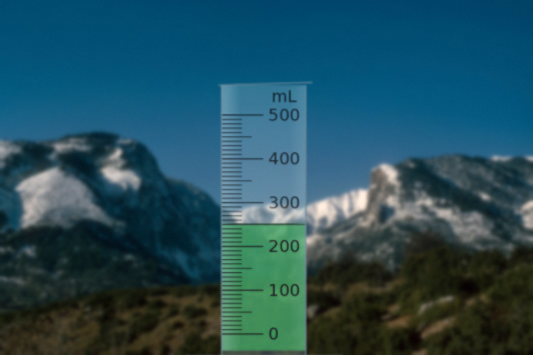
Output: 250 mL
